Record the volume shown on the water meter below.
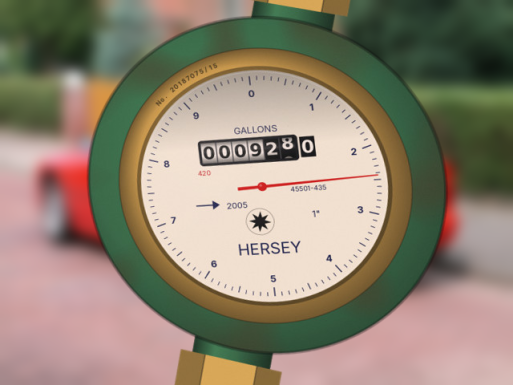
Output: 9282.4 gal
